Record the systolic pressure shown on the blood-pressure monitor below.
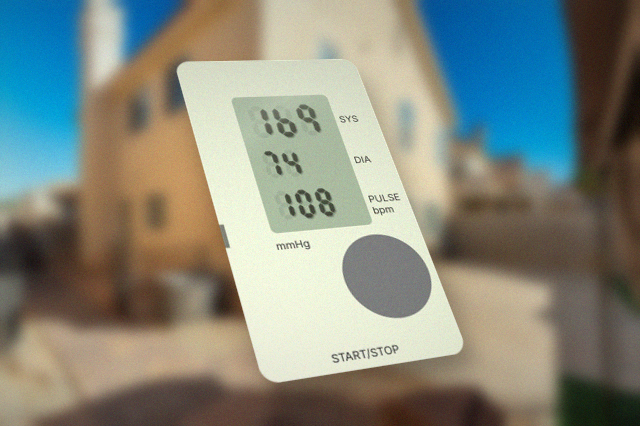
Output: 169 mmHg
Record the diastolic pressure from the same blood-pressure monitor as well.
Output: 74 mmHg
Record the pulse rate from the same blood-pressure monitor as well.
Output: 108 bpm
